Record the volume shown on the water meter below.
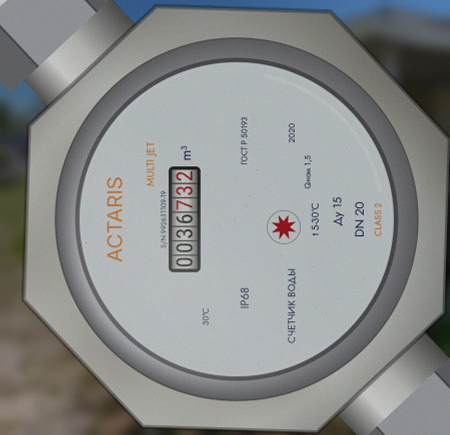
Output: 36.732 m³
